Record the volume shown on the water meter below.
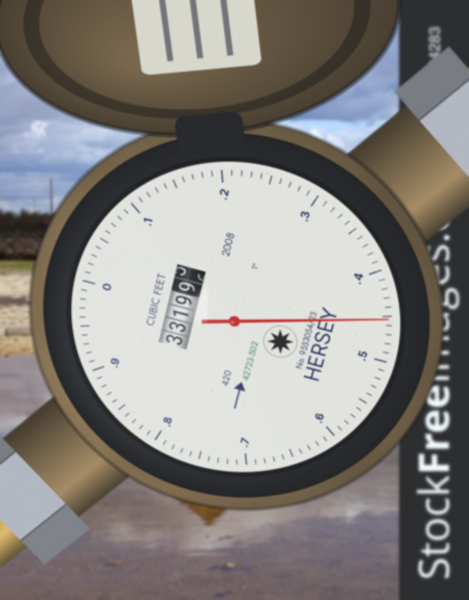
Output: 331995.45 ft³
